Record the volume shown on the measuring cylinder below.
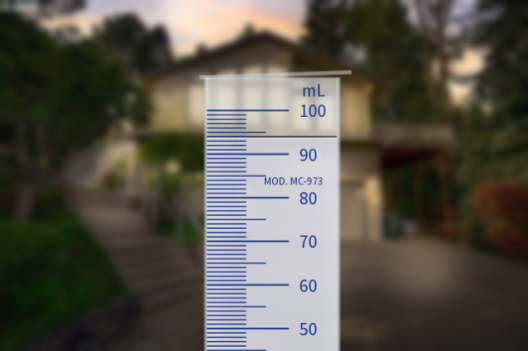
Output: 94 mL
